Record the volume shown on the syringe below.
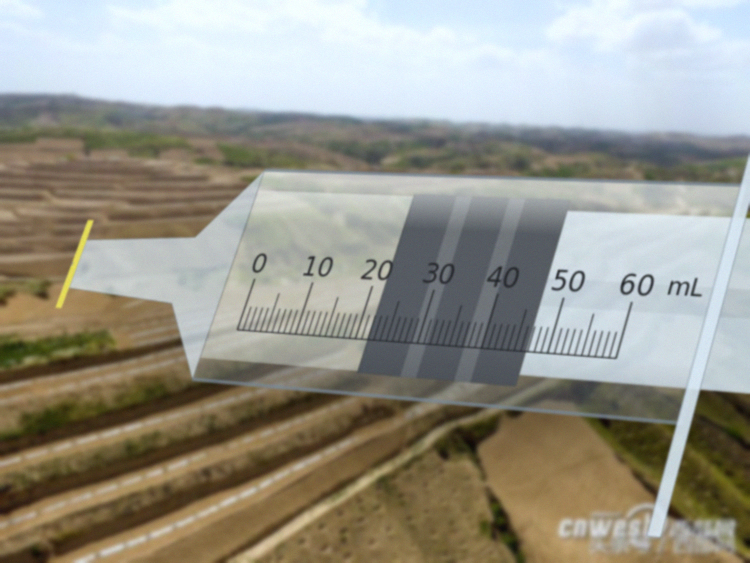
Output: 22 mL
